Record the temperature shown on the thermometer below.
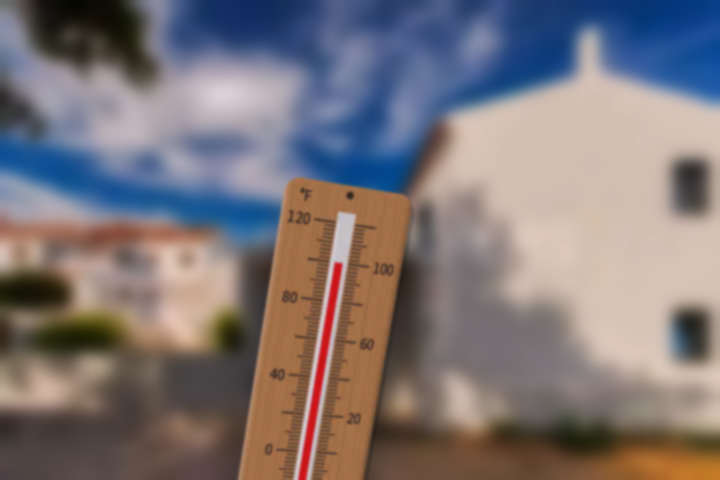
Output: 100 °F
